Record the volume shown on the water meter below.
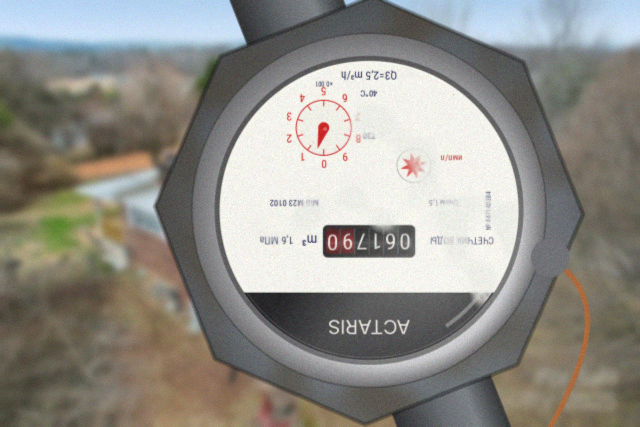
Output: 617.900 m³
